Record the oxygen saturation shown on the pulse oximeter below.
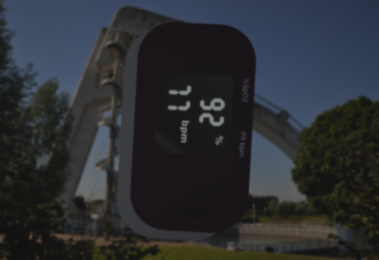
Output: 92 %
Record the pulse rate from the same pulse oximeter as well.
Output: 77 bpm
